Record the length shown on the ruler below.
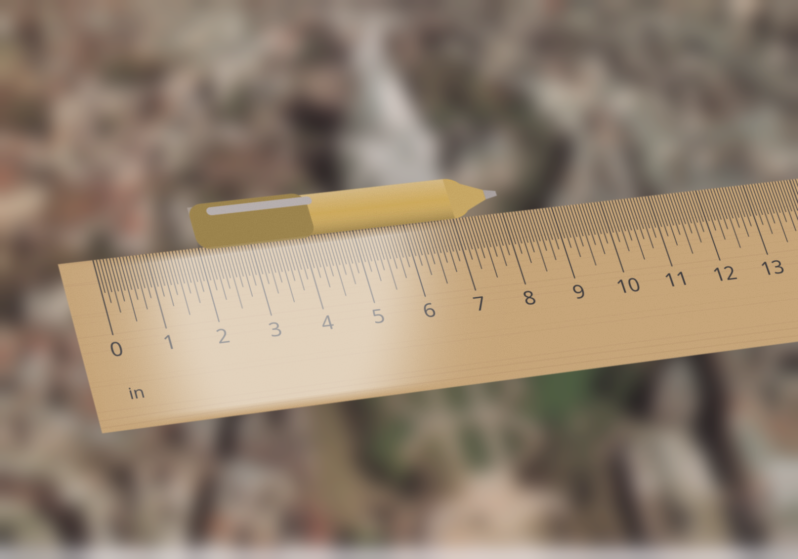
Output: 6 in
